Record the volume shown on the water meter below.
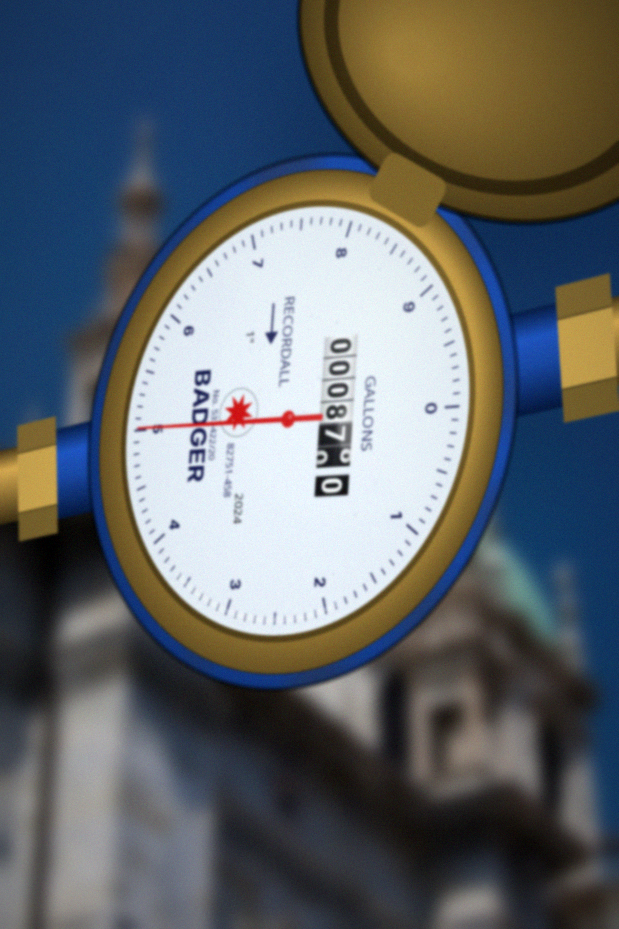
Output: 8785.0 gal
